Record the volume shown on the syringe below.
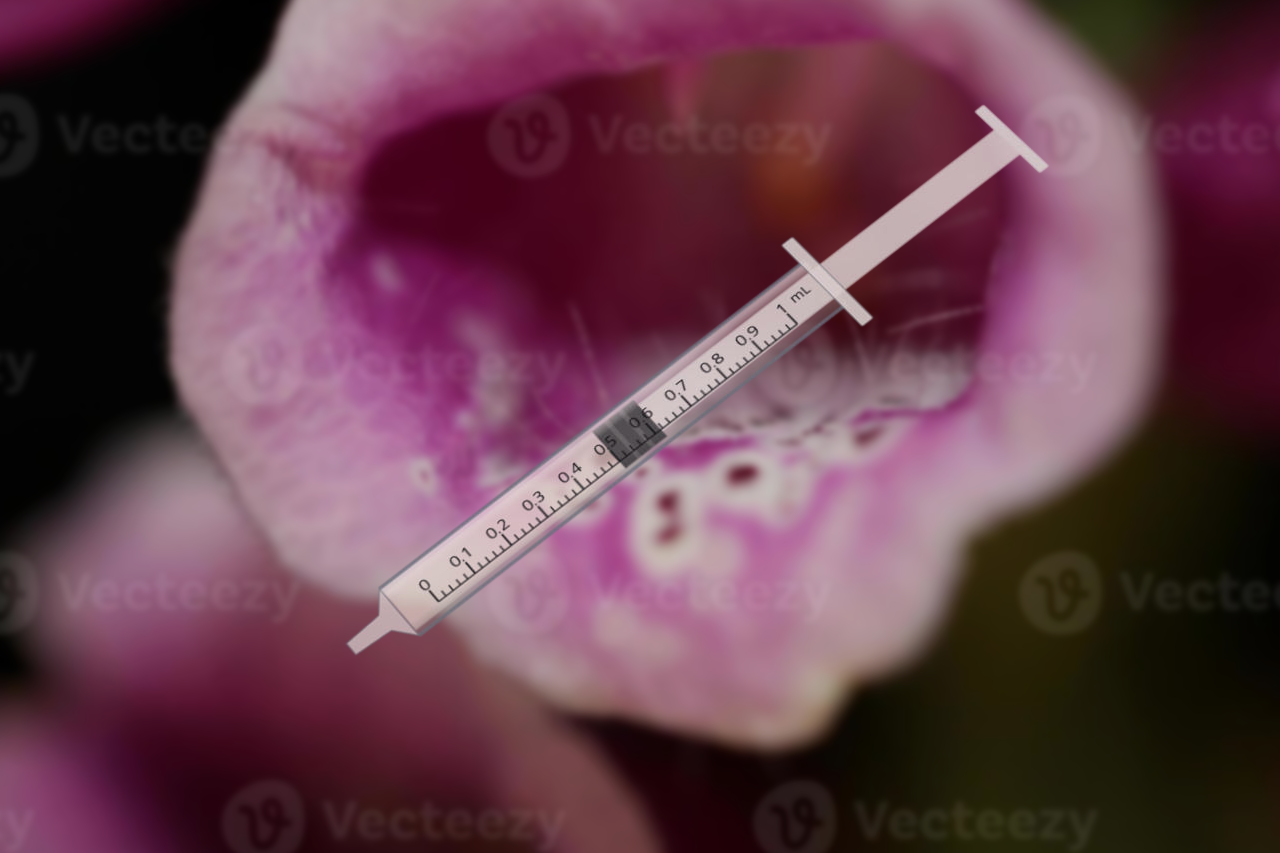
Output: 0.5 mL
